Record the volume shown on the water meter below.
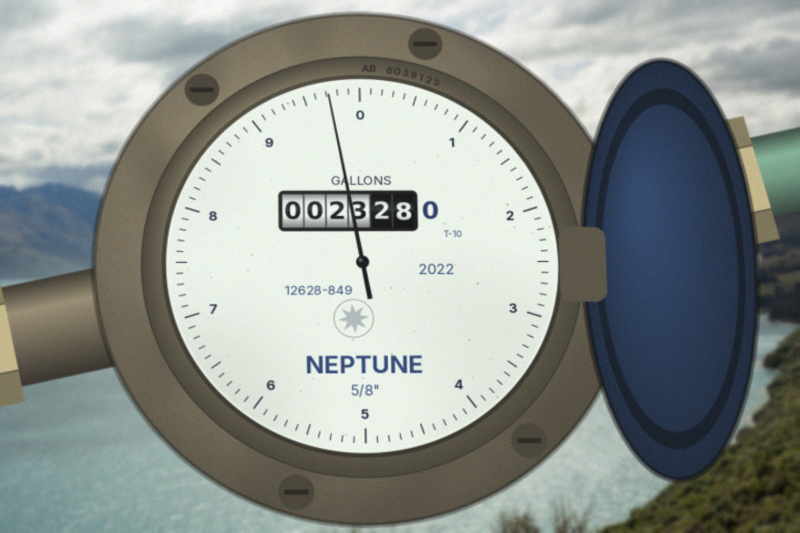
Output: 23279.7 gal
